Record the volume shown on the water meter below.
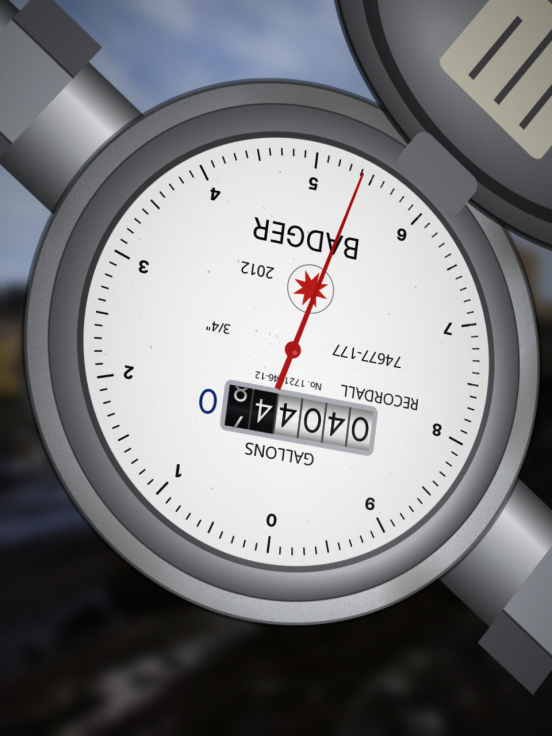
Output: 404475.4 gal
